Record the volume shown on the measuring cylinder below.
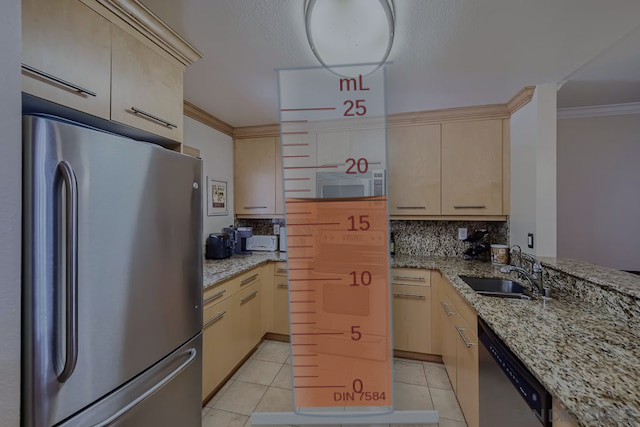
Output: 17 mL
